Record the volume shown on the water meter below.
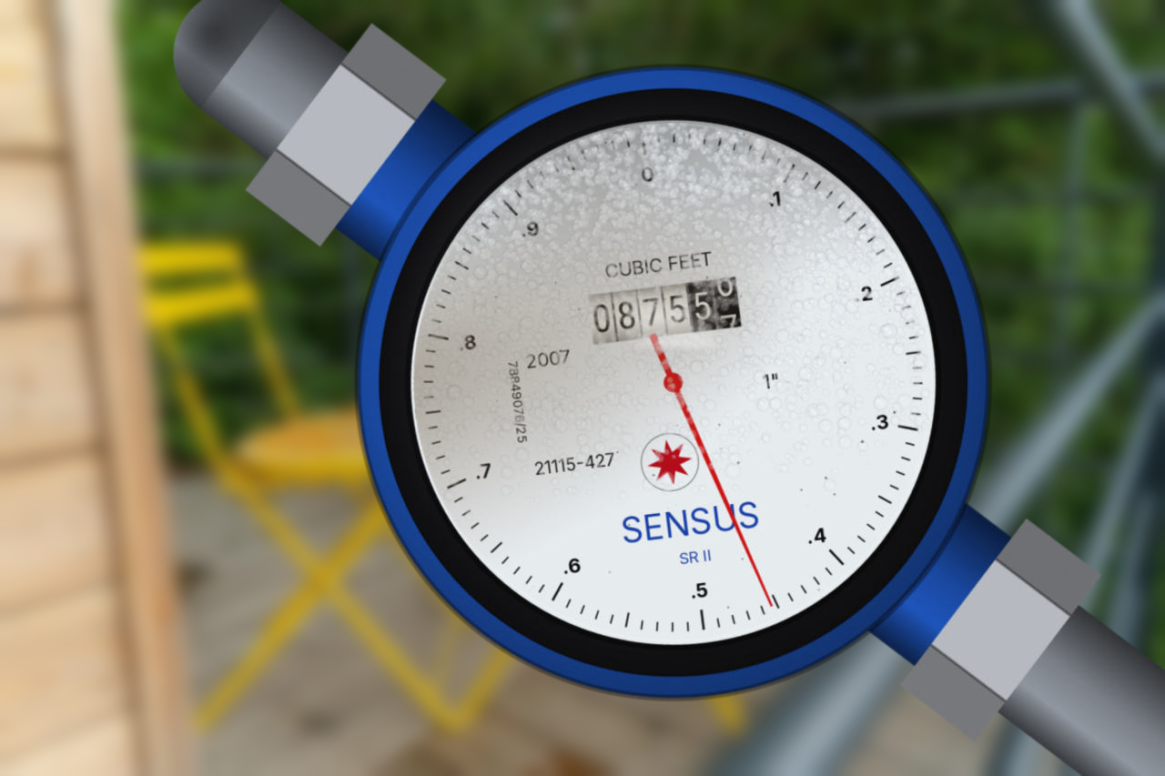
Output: 87556.45 ft³
